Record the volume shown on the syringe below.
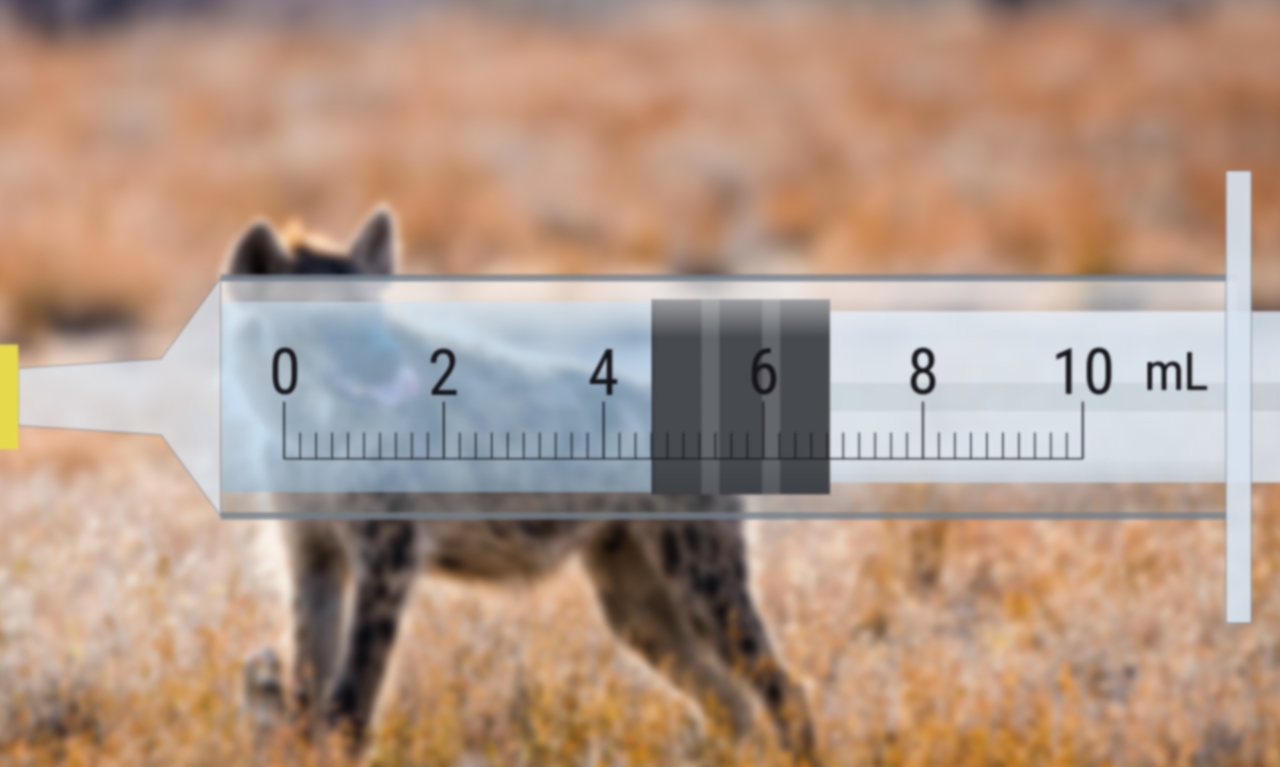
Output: 4.6 mL
